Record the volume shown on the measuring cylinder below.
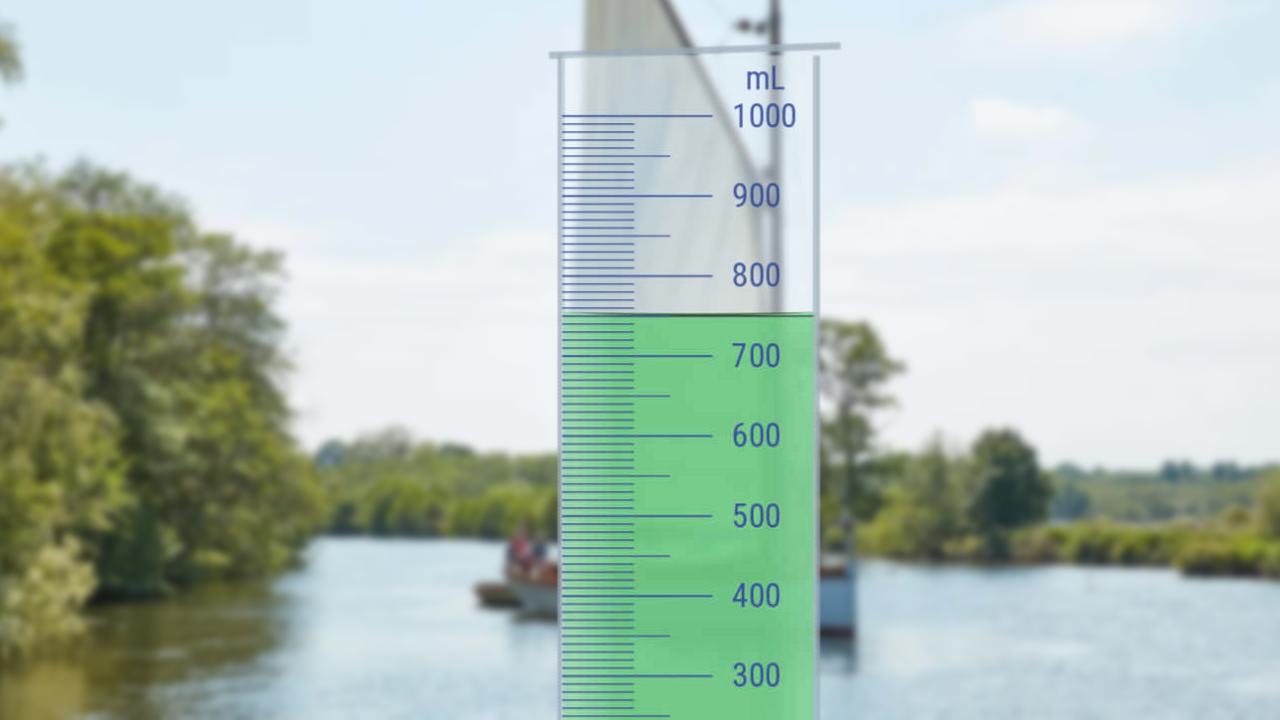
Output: 750 mL
